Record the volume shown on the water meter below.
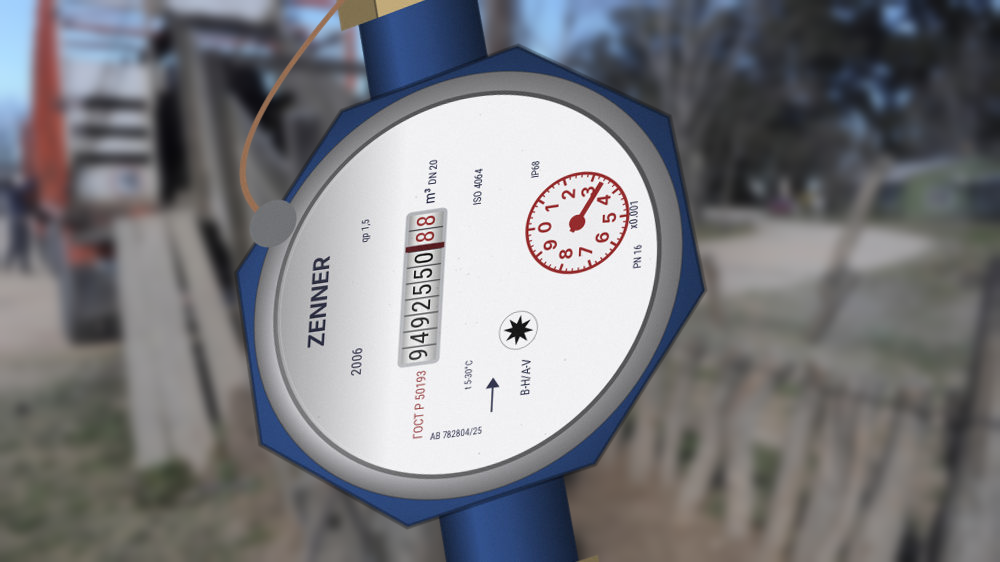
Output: 9492550.883 m³
